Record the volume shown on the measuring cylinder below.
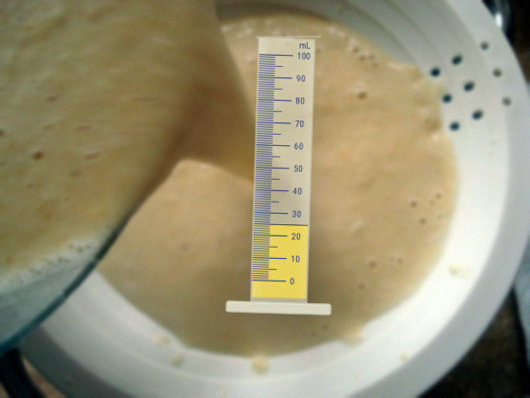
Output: 25 mL
